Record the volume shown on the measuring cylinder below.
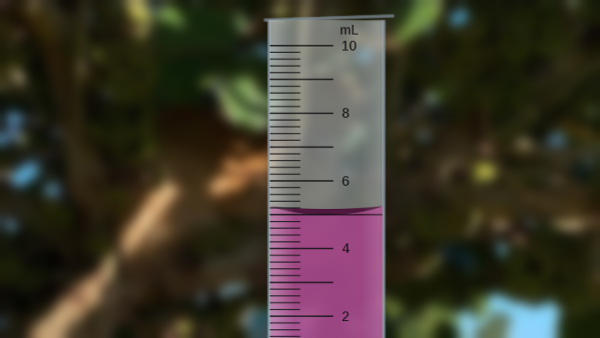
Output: 5 mL
